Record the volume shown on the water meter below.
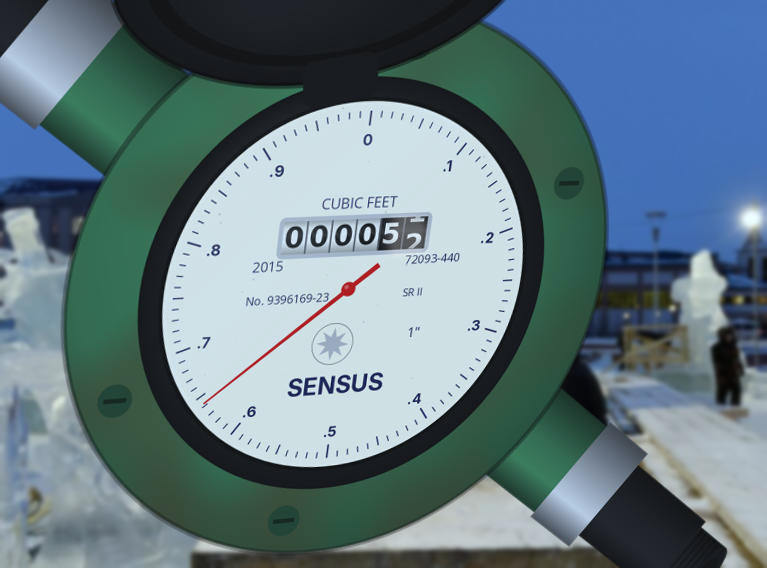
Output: 51.64 ft³
